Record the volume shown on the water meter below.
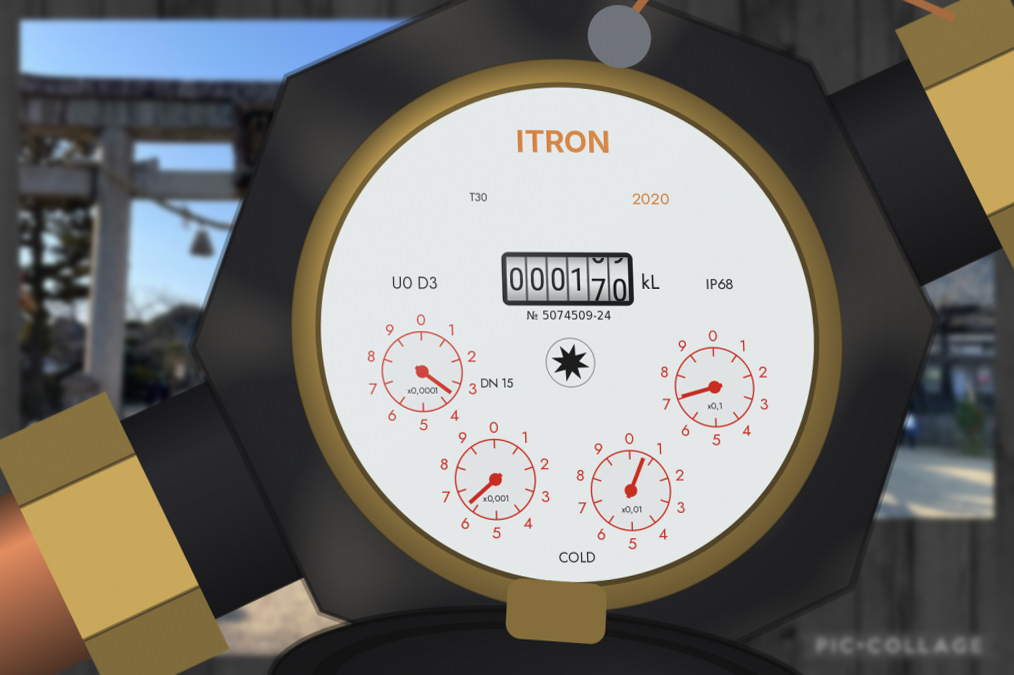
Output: 169.7063 kL
